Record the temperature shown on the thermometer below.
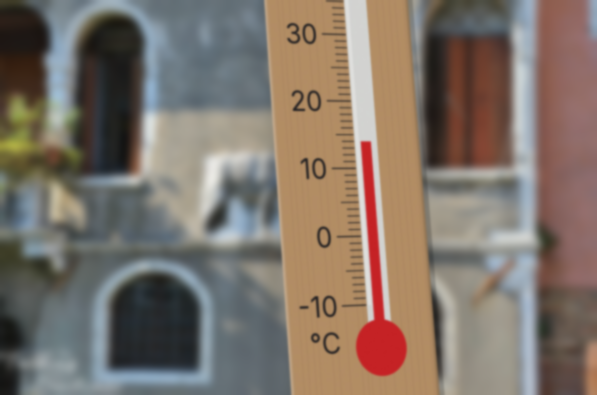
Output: 14 °C
